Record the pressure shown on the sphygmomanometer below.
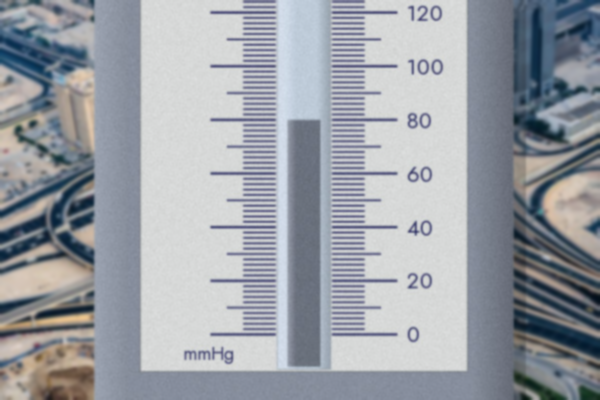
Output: 80 mmHg
